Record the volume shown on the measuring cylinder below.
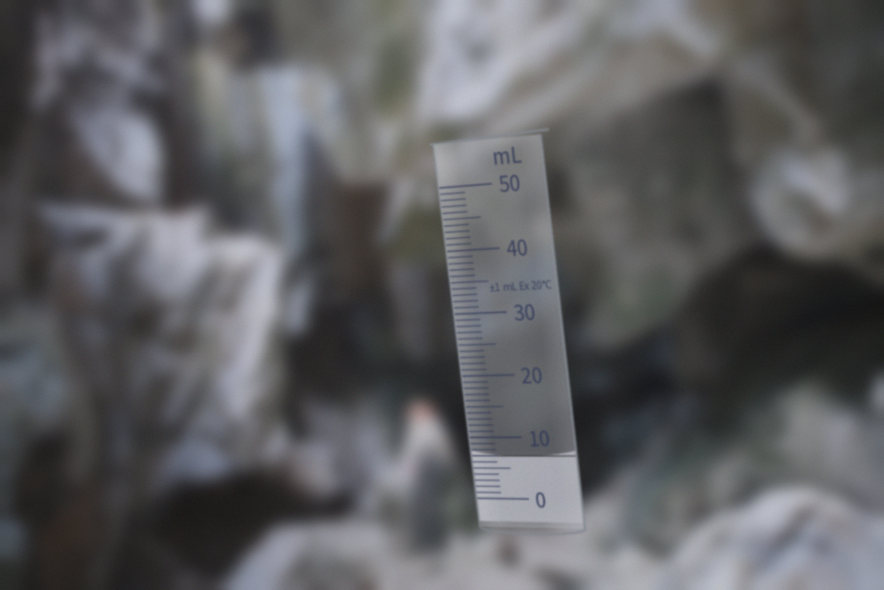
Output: 7 mL
